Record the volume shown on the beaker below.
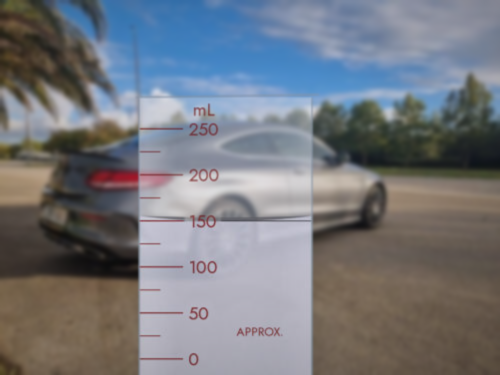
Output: 150 mL
